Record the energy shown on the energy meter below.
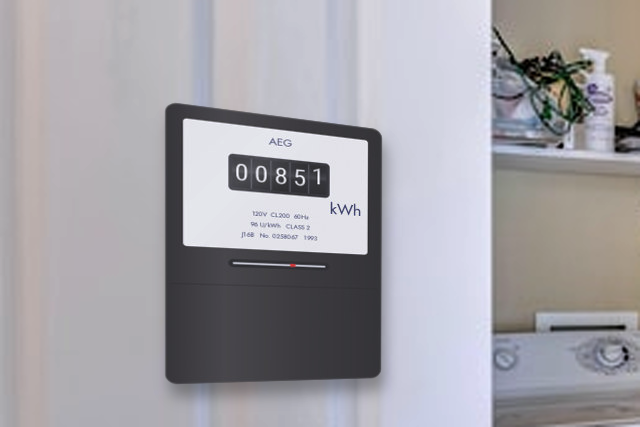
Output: 851 kWh
